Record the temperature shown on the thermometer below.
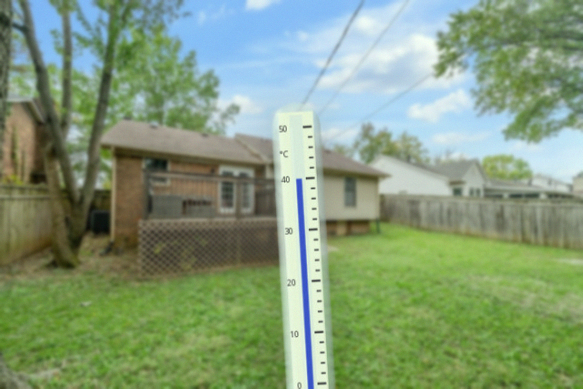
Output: 40 °C
